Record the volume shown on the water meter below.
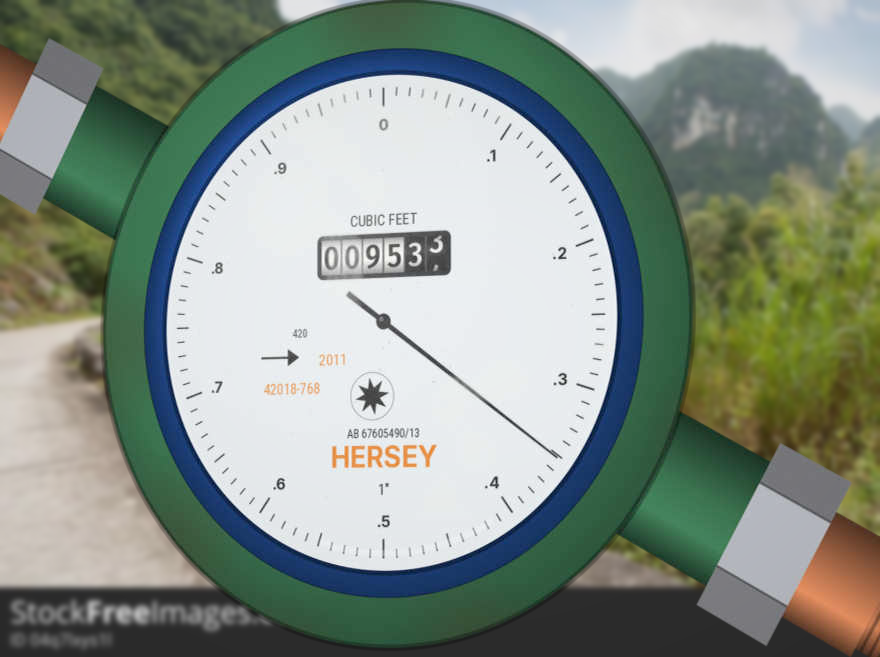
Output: 9533.35 ft³
